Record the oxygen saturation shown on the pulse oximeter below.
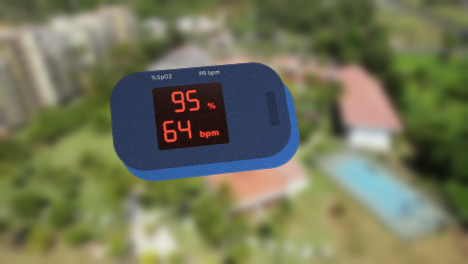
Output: 95 %
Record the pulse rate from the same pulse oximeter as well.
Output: 64 bpm
